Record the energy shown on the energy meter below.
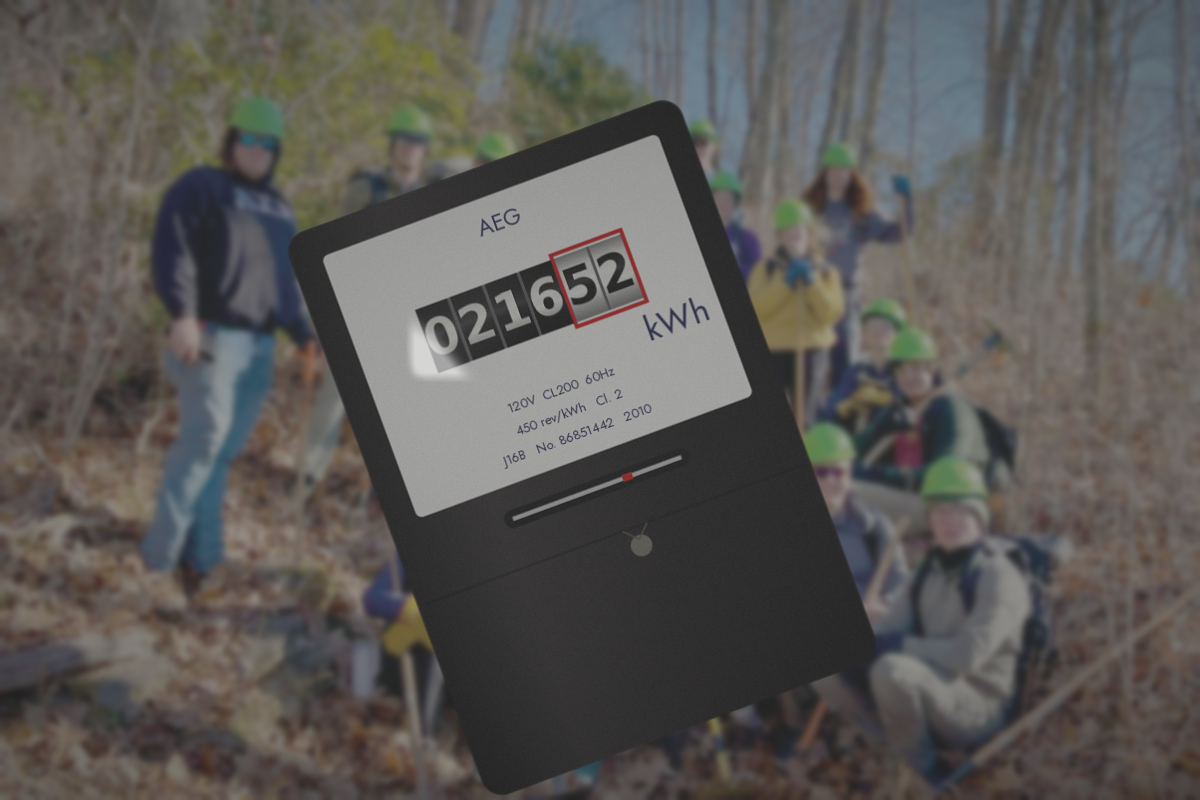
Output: 216.52 kWh
